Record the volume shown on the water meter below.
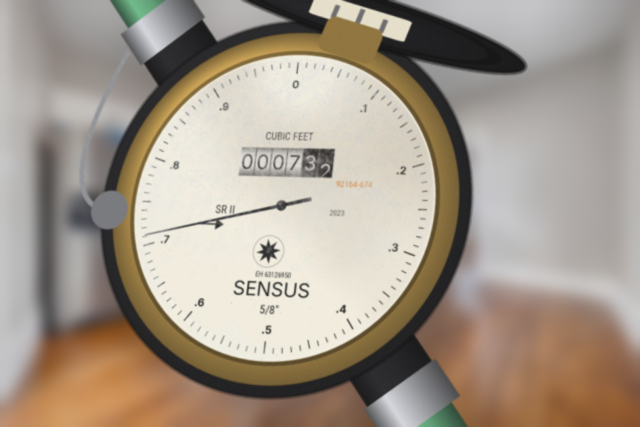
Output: 731.71 ft³
